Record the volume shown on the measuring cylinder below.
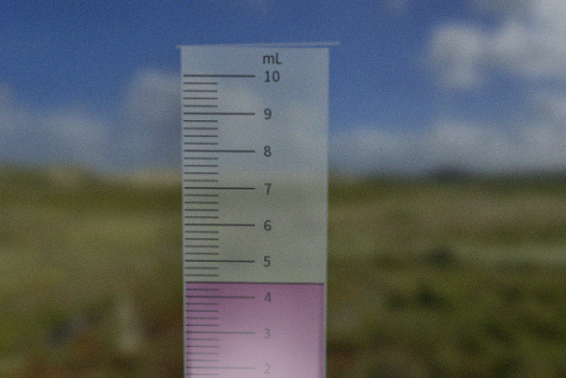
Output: 4.4 mL
